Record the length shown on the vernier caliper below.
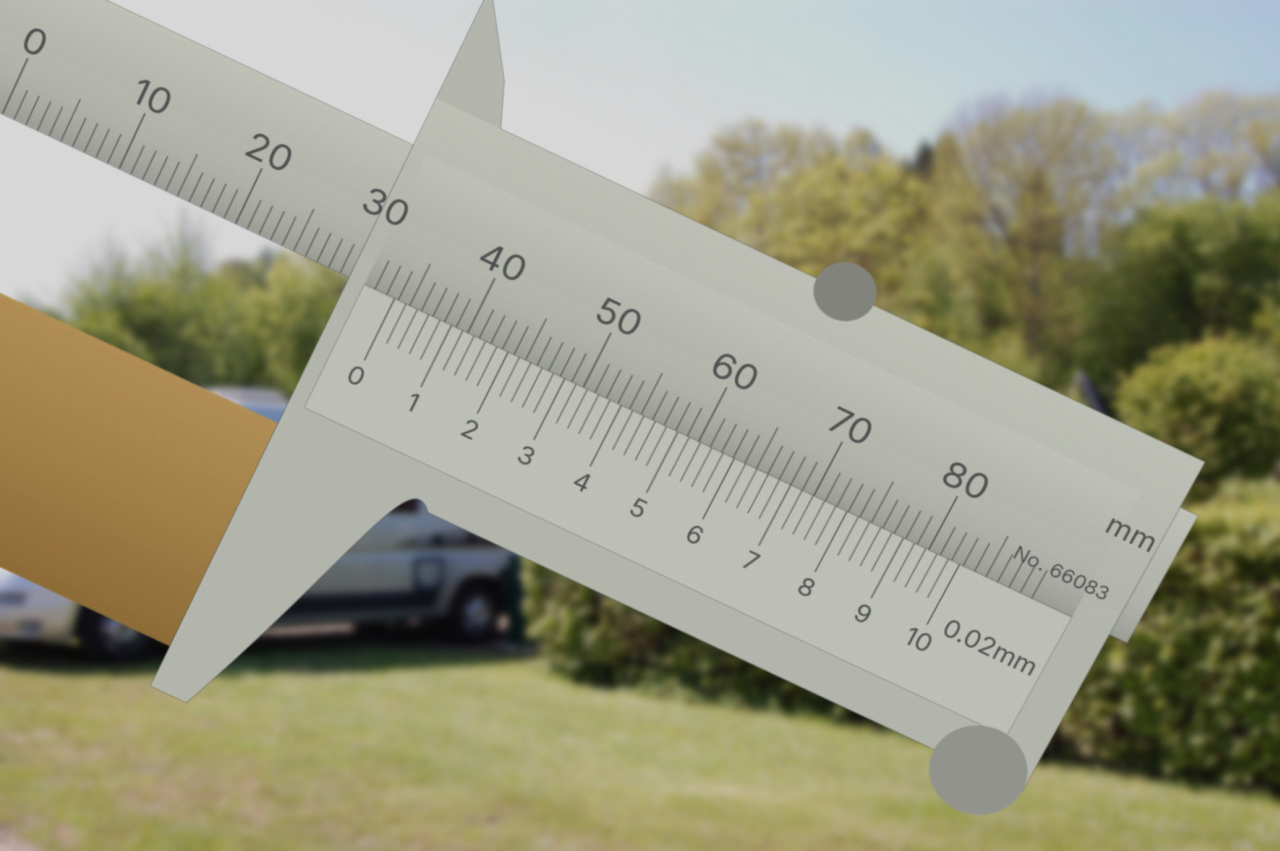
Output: 33.7 mm
